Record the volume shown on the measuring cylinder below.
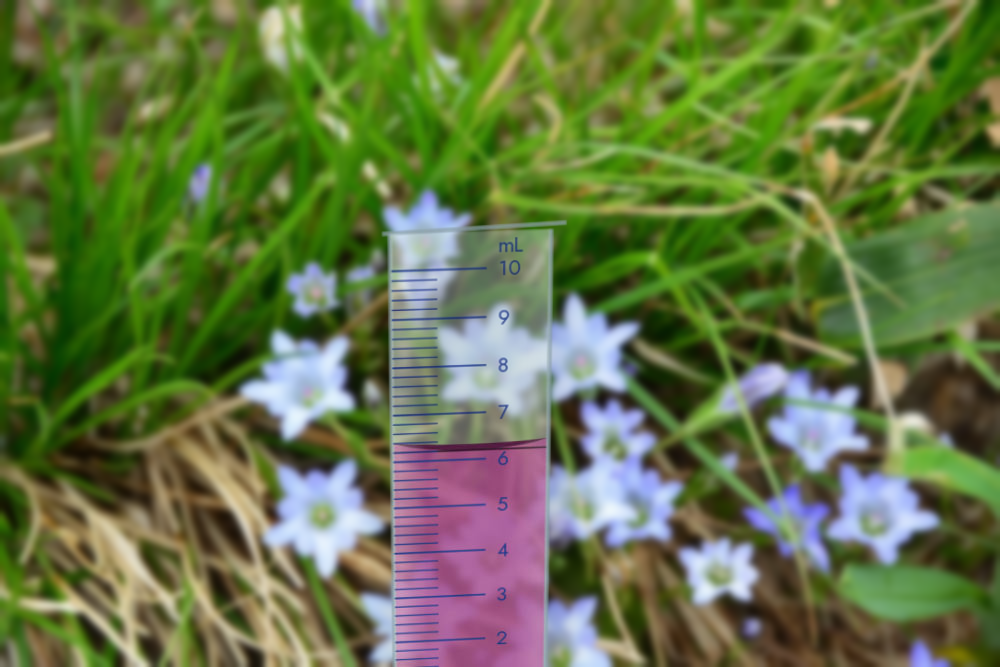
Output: 6.2 mL
